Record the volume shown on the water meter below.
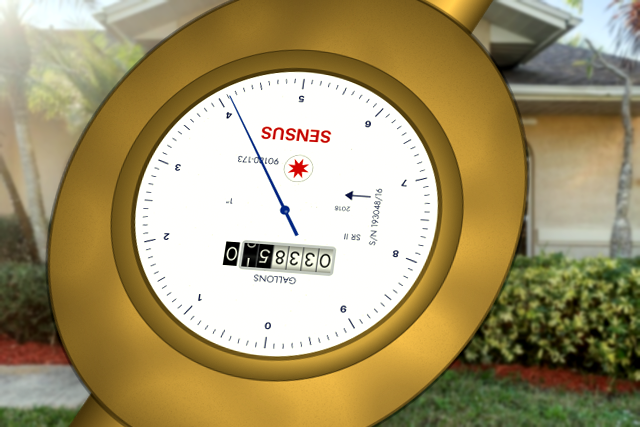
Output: 338514.1 gal
